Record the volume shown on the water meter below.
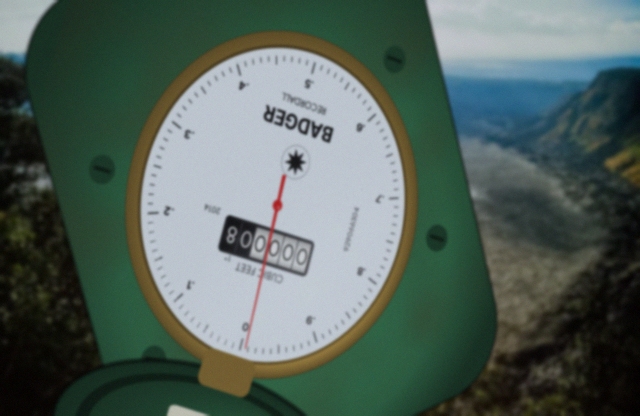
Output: 7.99 ft³
